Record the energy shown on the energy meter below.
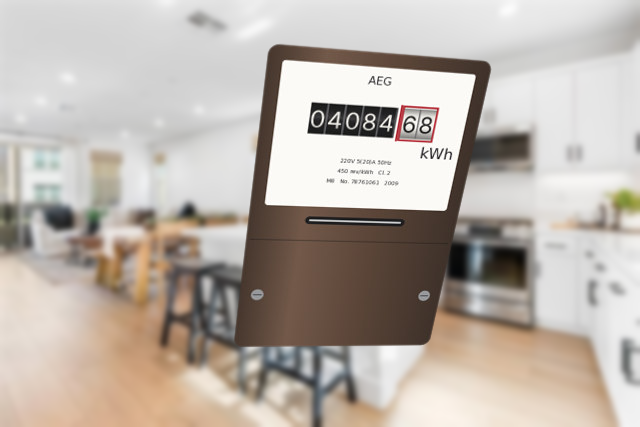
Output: 4084.68 kWh
